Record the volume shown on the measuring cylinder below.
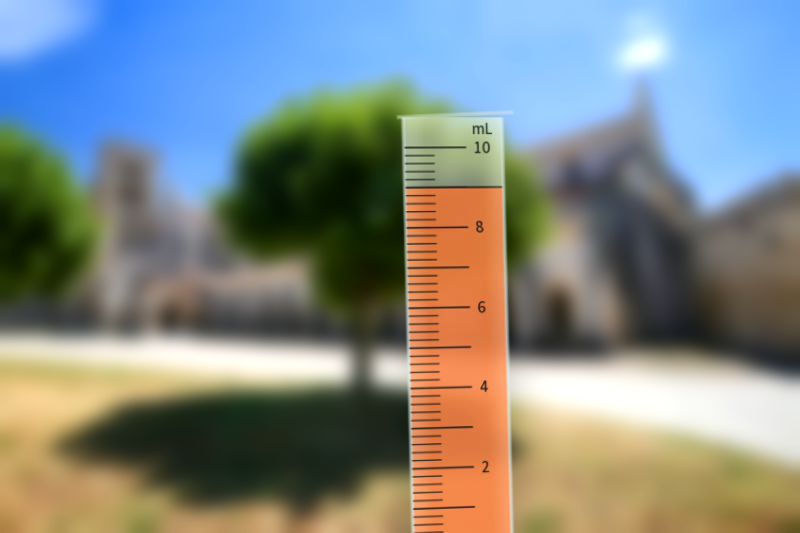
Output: 9 mL
